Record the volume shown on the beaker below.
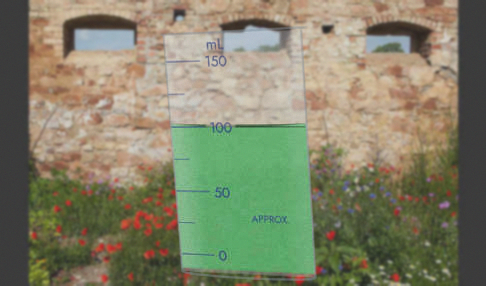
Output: 100 mL
